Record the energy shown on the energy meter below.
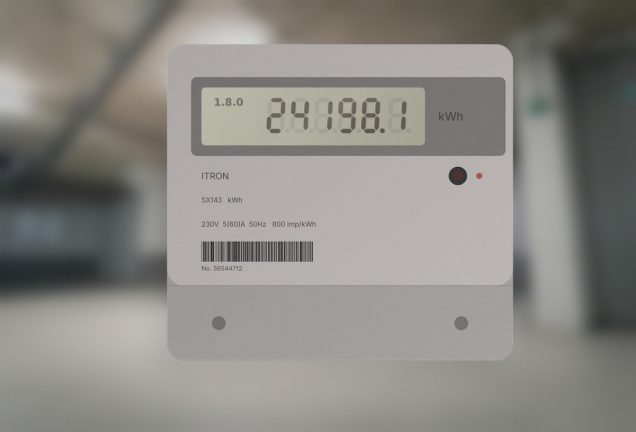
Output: 24198.1 kWh
